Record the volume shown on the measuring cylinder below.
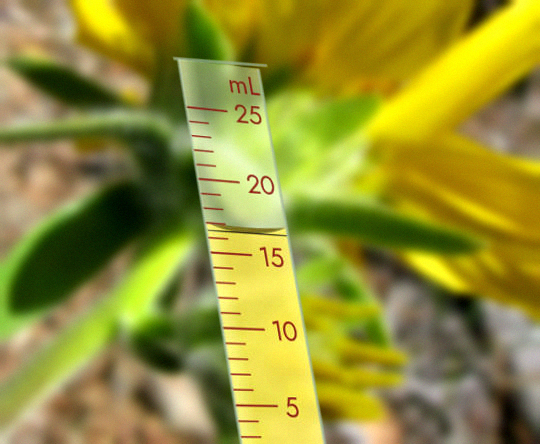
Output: 16.5 mL
